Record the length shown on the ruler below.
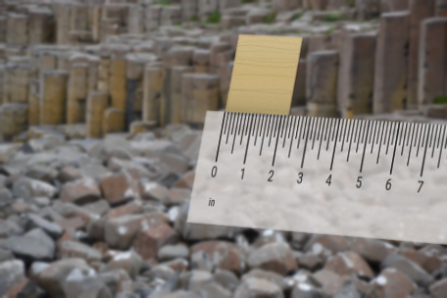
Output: 2.25 in
